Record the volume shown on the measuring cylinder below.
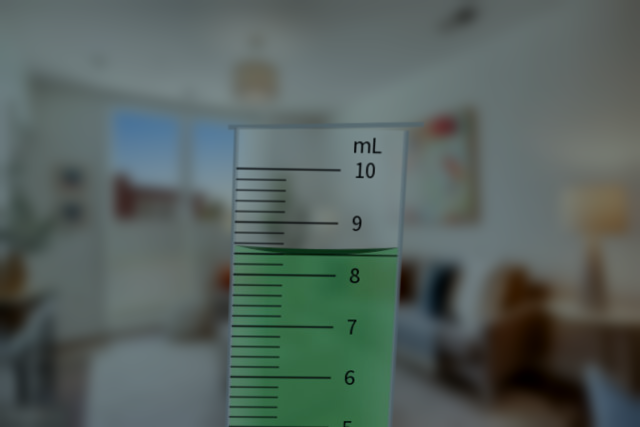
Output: 8.4 mL
